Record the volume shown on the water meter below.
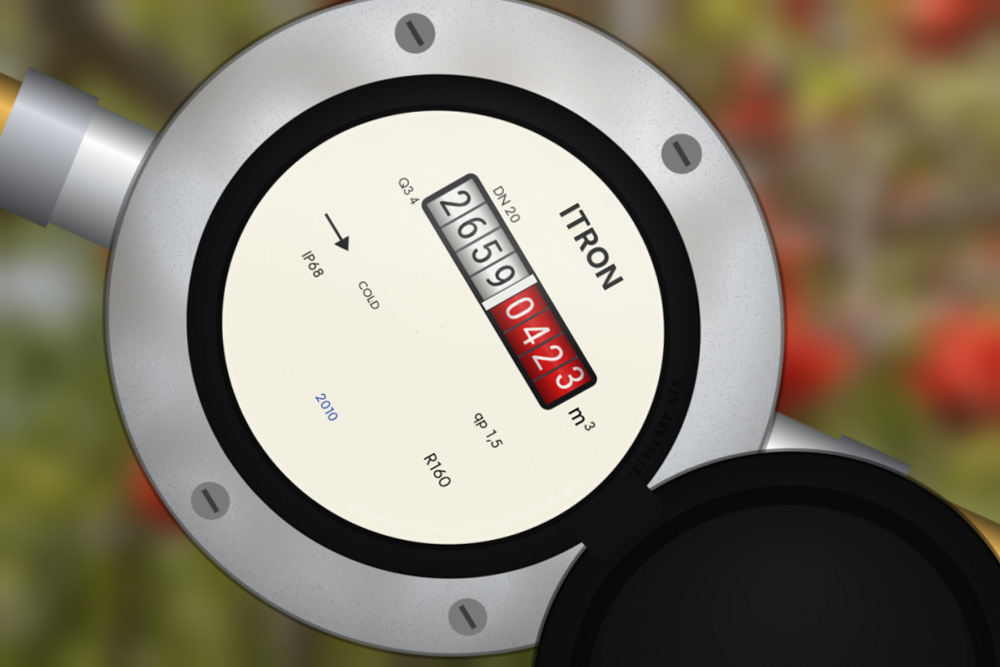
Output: 2659.0423 m³
